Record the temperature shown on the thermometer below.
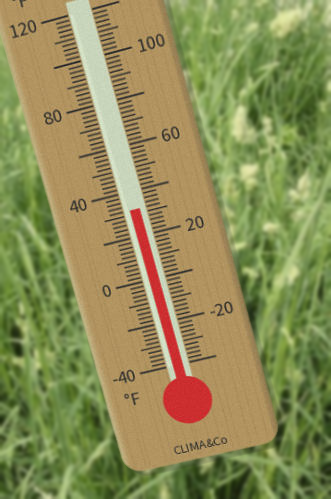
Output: 32 °F
